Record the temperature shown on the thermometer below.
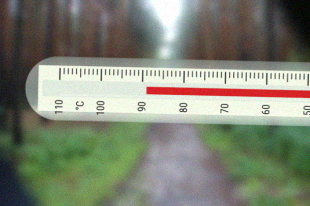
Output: 89 °C
